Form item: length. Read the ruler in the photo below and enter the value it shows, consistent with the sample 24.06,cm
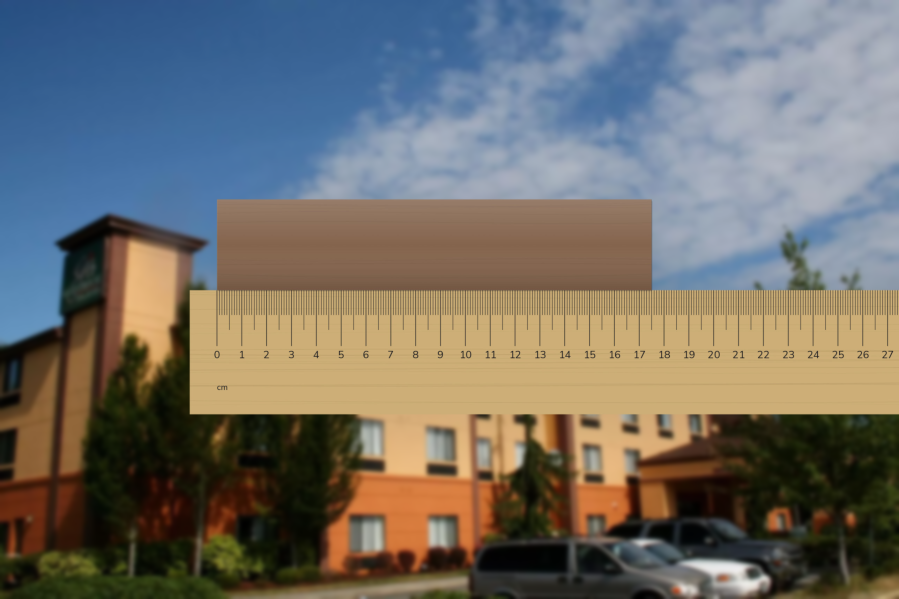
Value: 17.5,cm
